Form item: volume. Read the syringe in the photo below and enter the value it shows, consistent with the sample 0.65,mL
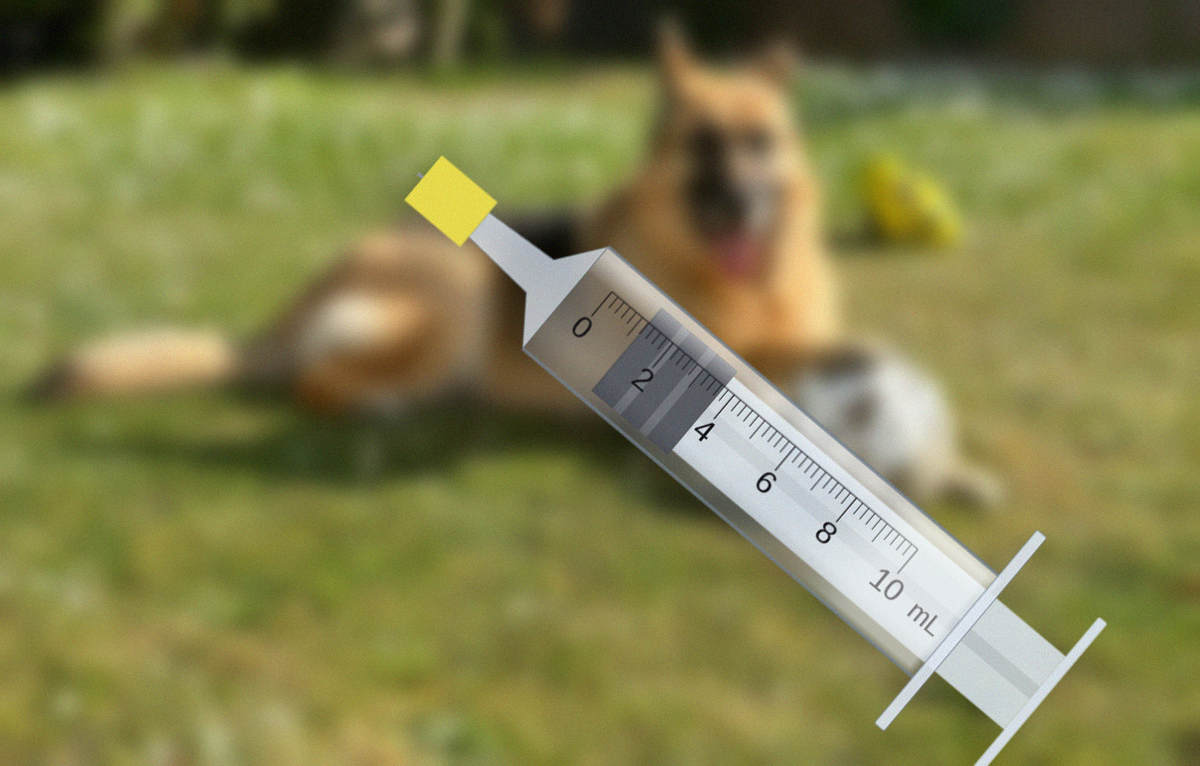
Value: 1.2,mL
